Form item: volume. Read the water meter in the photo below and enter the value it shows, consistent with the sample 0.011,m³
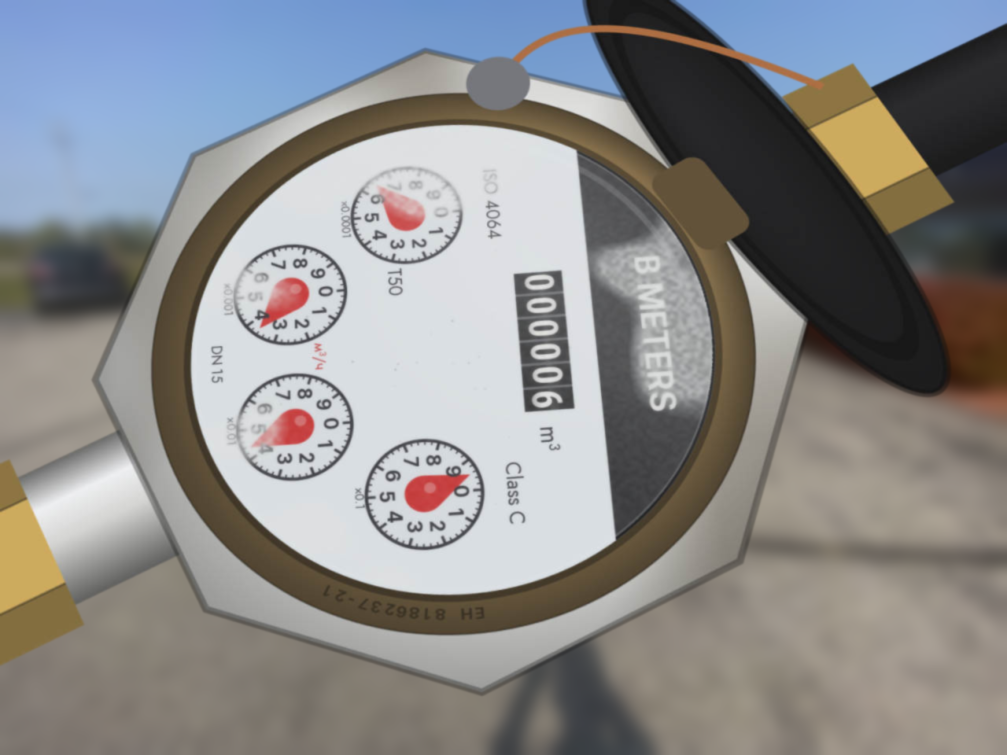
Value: 5.9436,m³
